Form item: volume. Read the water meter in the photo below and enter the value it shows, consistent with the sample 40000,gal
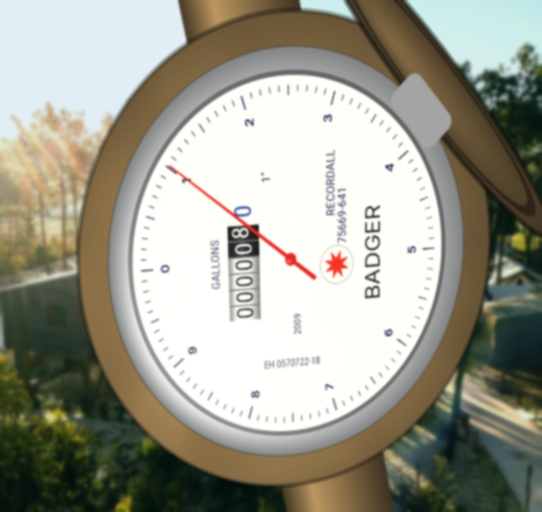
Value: 81.0,gal
